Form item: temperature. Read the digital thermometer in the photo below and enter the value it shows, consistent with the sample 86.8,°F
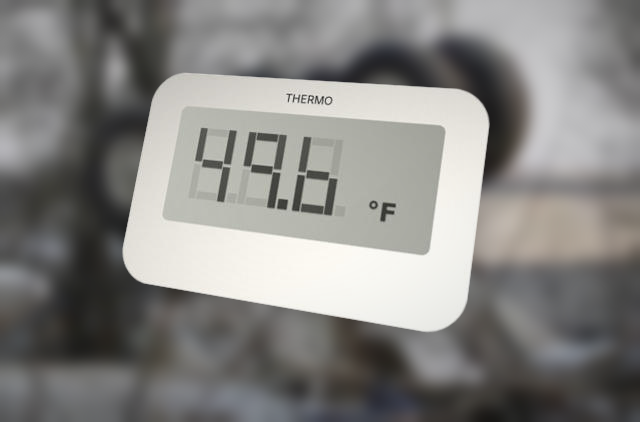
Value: 49.6,°F
